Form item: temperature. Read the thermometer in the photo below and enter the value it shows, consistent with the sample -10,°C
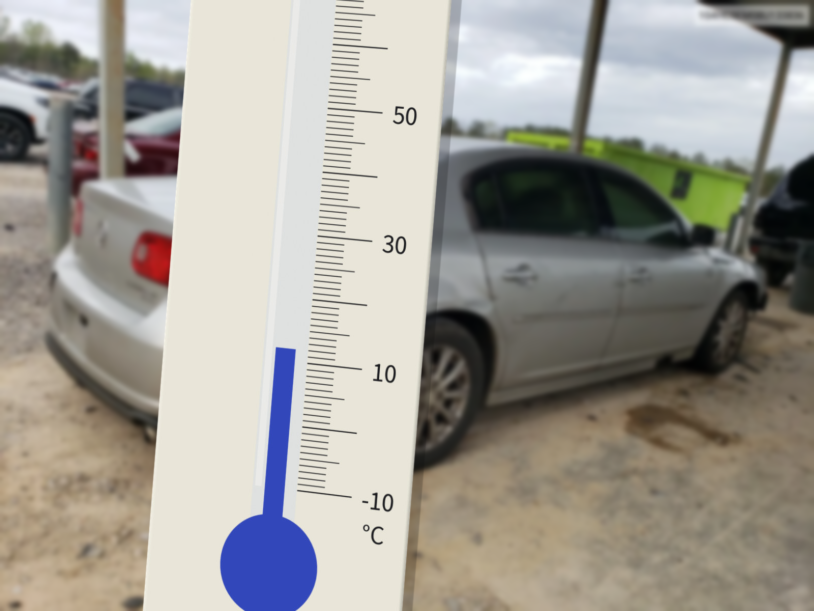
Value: 12,°C
